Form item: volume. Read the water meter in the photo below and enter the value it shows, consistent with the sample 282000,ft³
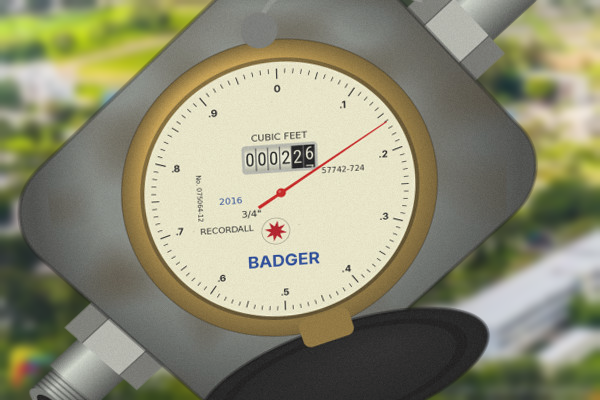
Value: 226.16,ft³
